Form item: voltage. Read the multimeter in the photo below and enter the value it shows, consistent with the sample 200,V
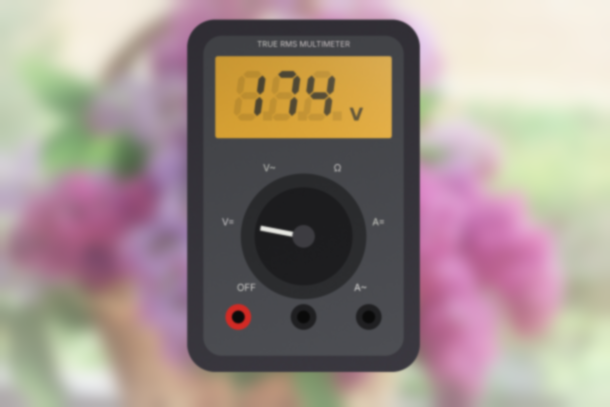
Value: 174,V
